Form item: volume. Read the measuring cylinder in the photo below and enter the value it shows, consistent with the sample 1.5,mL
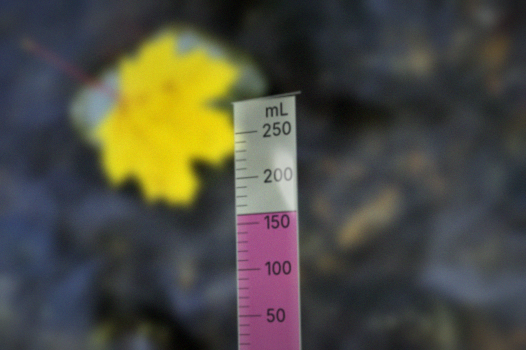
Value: 160,mL
